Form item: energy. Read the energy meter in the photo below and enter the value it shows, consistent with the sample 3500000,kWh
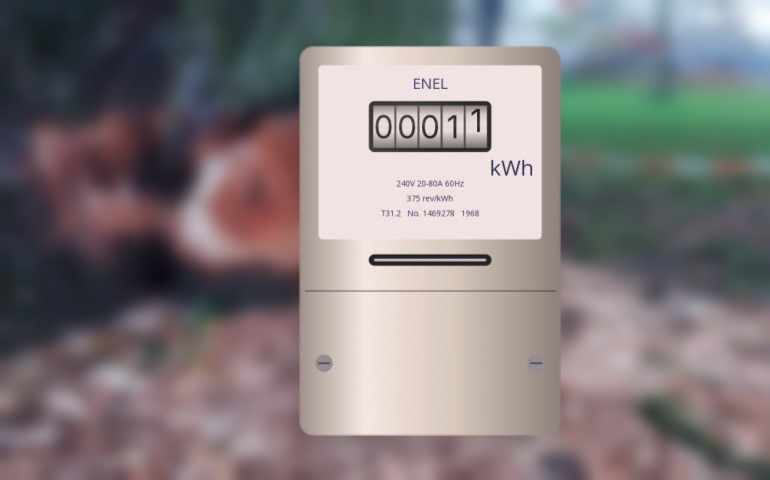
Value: 11,kWh
